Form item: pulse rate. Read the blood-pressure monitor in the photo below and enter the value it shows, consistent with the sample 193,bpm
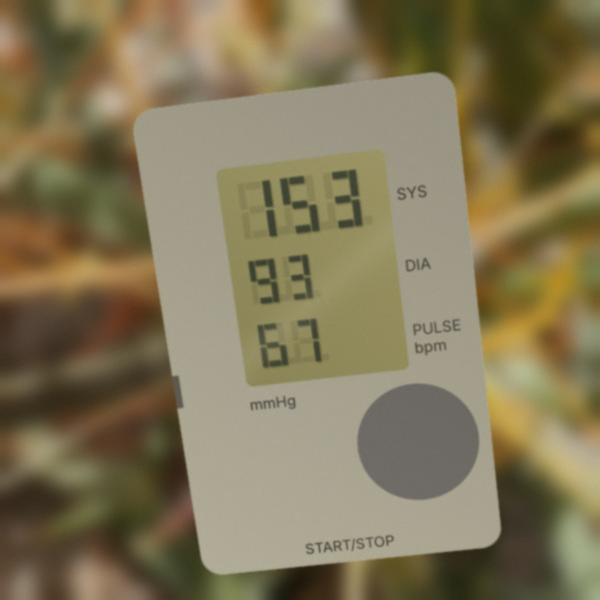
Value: 67,bpm
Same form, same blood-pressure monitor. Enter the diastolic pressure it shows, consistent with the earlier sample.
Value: 93,mmHg
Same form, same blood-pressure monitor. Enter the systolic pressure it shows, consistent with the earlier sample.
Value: 153,mmHg
